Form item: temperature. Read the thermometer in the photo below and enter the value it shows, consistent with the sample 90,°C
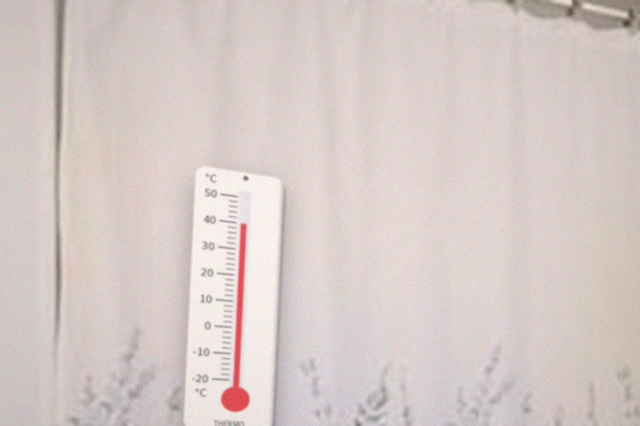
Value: 40,°C
